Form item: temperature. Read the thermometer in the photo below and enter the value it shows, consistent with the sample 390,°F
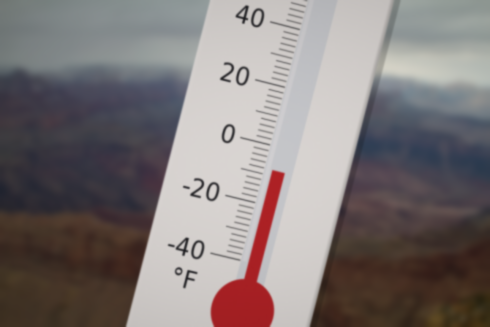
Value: -8,°F
